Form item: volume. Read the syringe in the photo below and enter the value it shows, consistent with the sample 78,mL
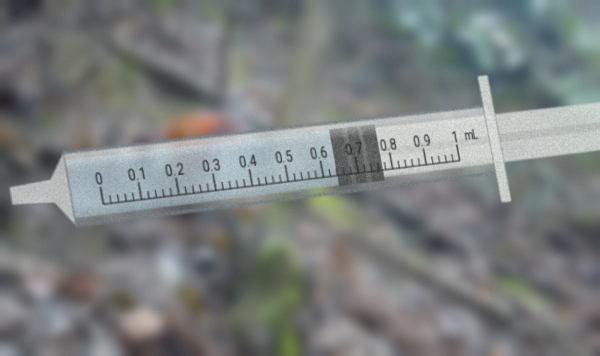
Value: 0.64,mL
